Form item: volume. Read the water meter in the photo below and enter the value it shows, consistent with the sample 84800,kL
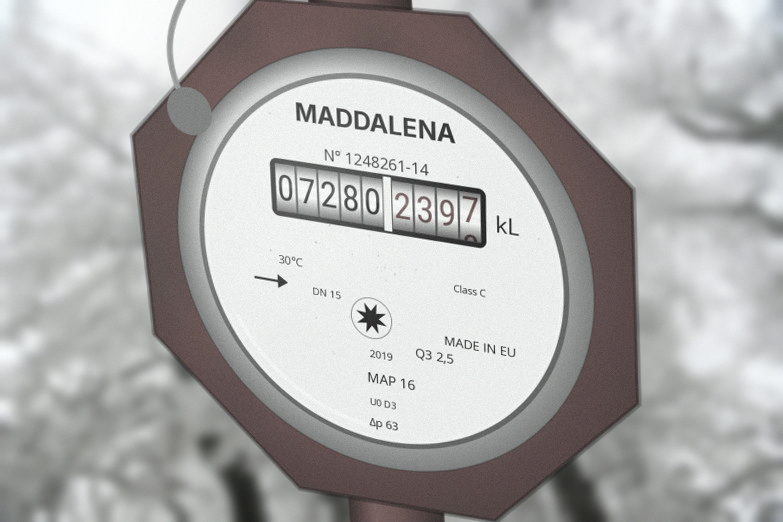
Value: 7280.2397,kL
